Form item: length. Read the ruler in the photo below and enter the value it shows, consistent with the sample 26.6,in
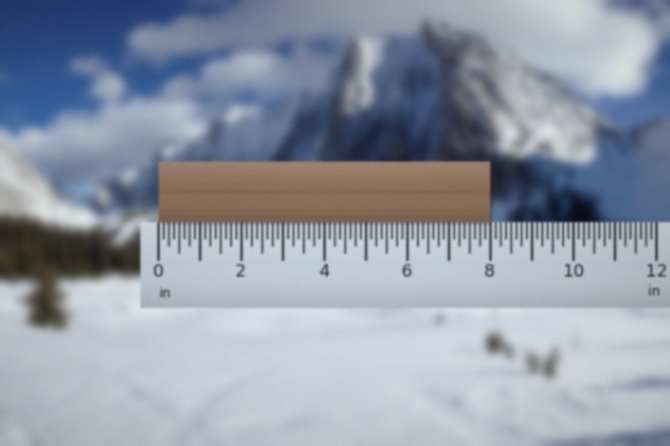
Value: 8,in
